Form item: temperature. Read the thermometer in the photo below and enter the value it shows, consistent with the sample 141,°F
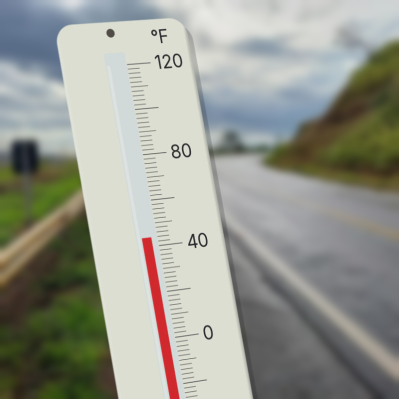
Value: 44,°F
